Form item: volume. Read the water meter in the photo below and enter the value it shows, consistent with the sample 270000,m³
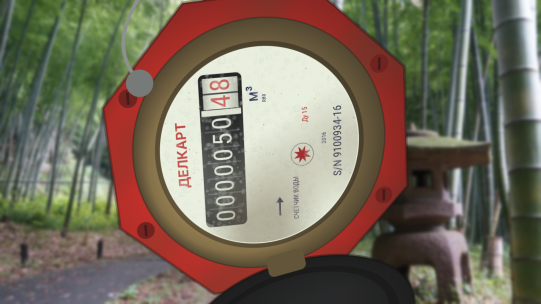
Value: 50.48,m³
